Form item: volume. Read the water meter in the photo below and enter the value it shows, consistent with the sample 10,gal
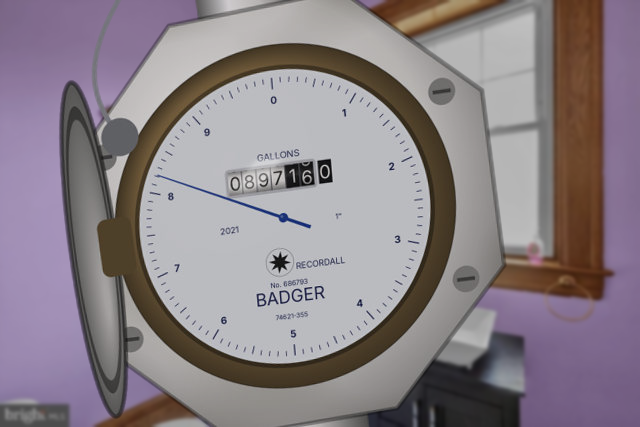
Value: 897158.2,gal
